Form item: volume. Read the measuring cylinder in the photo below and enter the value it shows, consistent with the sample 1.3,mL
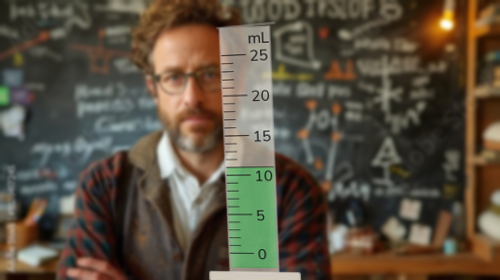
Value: 11,mL
